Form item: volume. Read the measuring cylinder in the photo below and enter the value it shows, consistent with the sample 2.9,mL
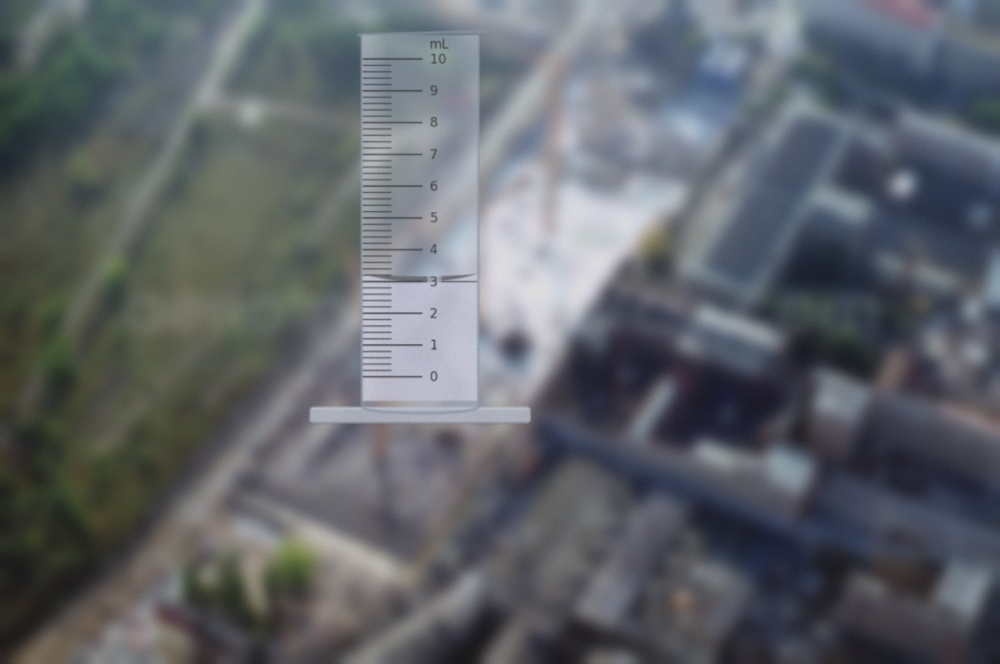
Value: 3,mL
